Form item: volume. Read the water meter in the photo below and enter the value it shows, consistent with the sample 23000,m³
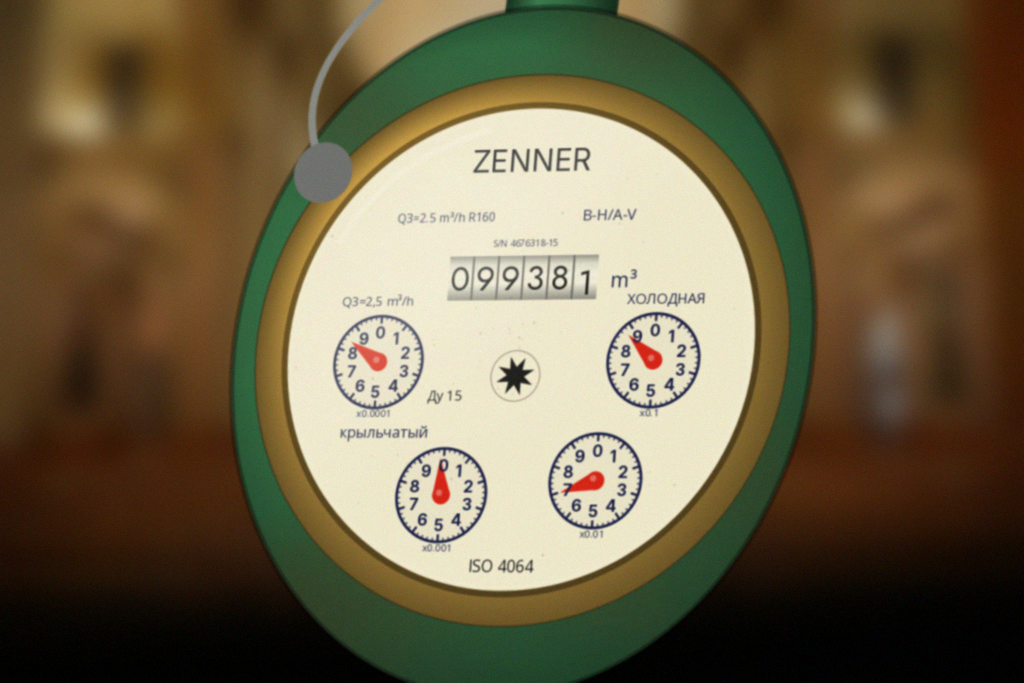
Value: 99380.8698,m³
